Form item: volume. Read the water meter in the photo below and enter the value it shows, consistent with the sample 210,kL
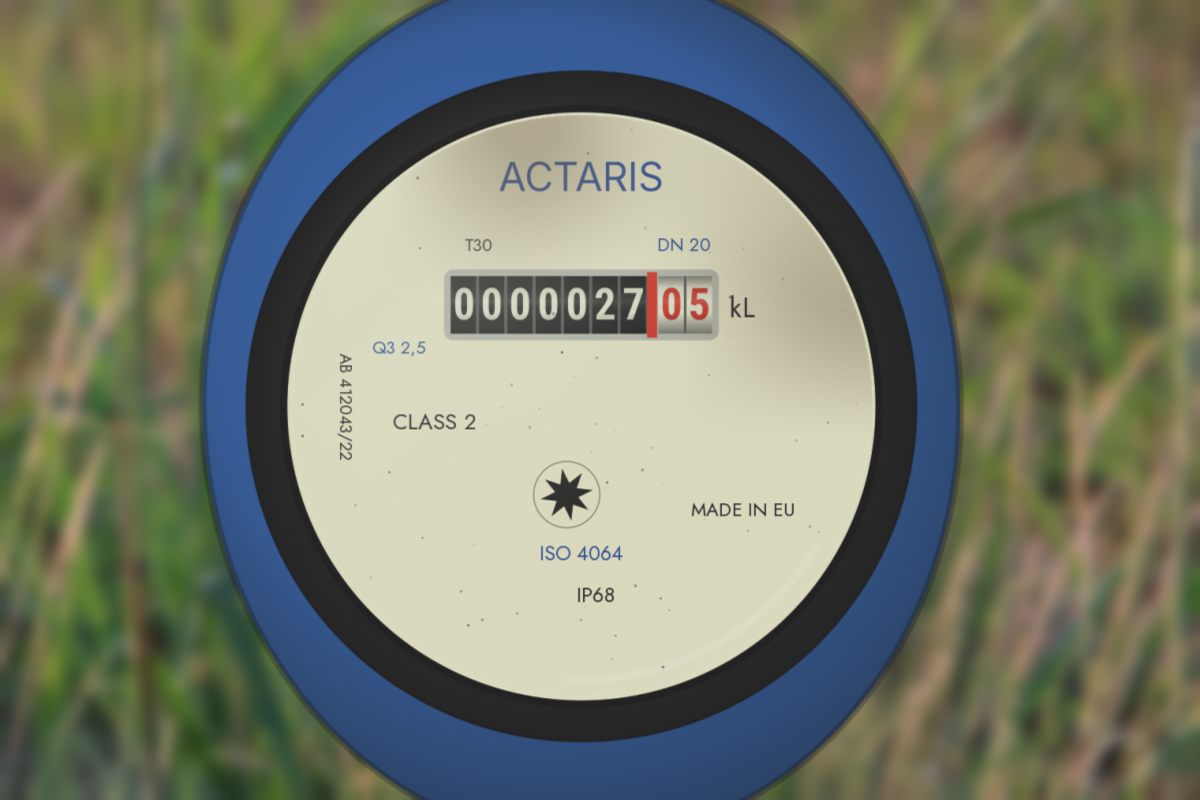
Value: 27.05,kL
